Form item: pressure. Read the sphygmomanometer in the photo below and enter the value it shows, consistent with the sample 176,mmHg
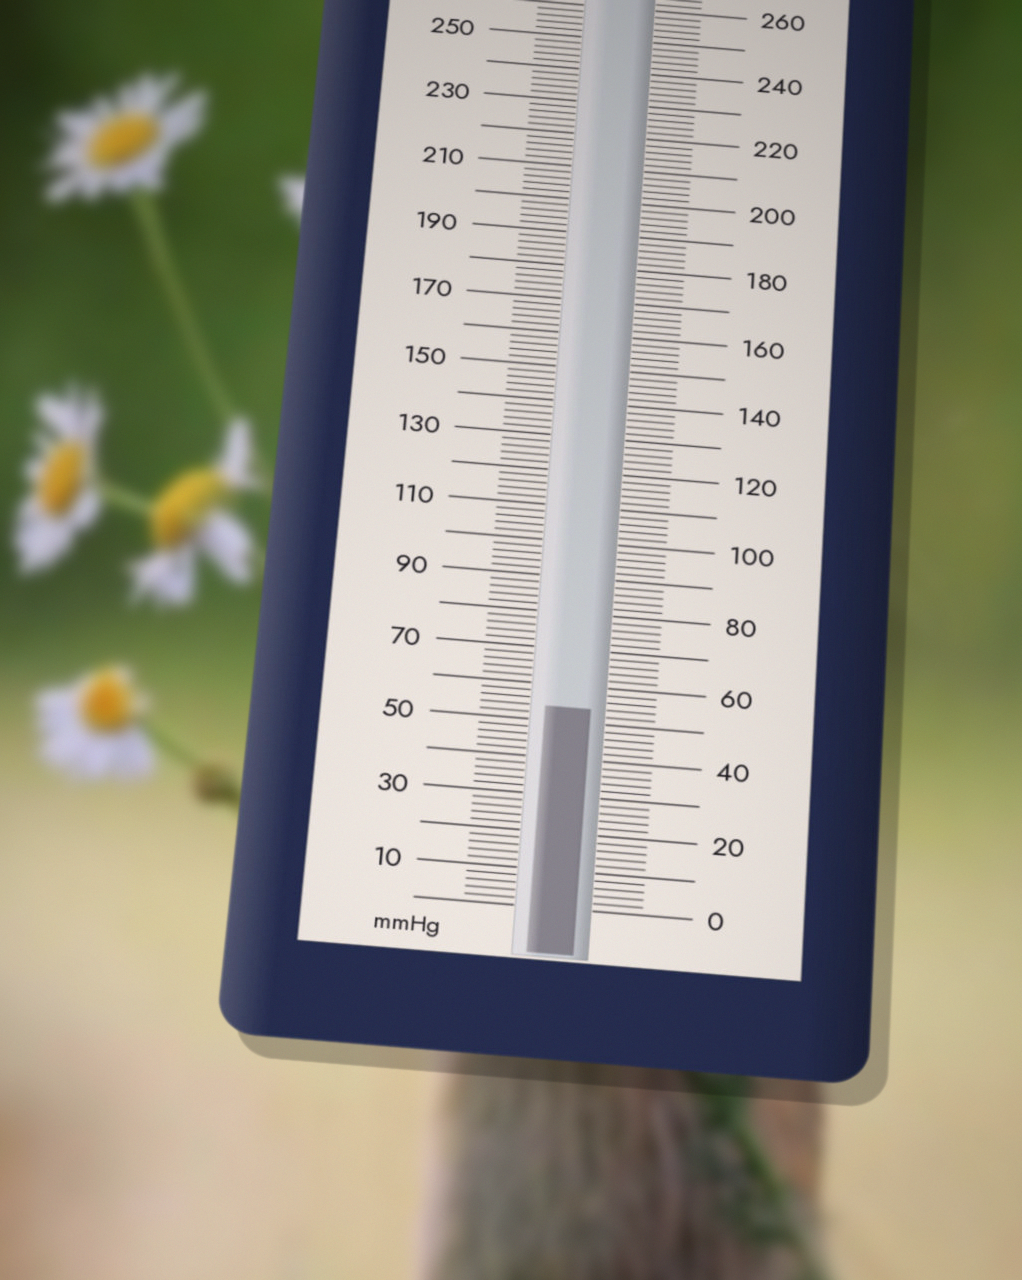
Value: 54,mmHg
